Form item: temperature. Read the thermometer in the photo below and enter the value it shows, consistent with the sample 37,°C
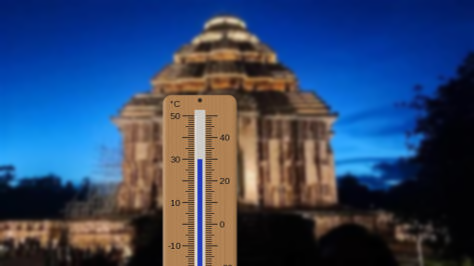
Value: 30,°C
